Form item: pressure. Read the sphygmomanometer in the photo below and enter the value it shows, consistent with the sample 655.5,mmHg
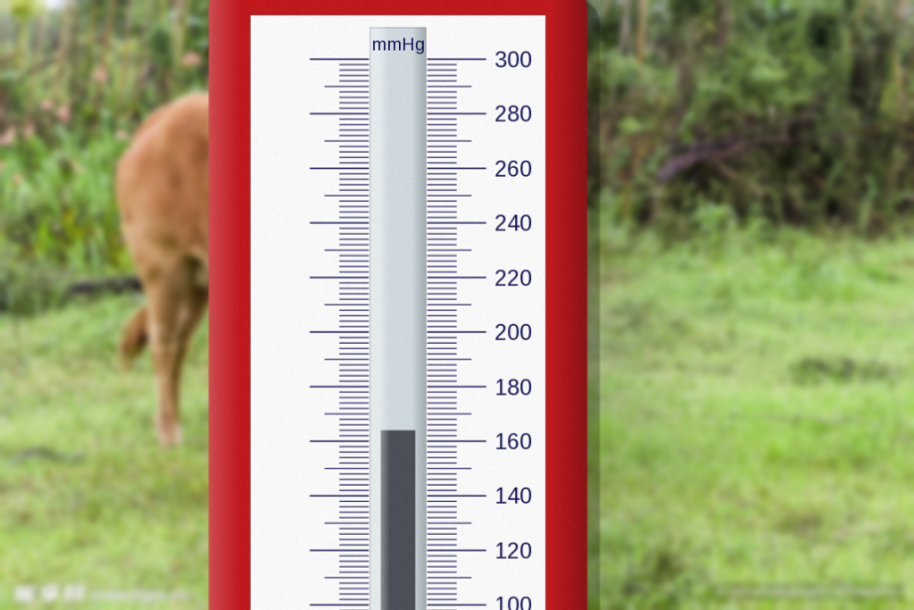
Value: 164,mmHg
